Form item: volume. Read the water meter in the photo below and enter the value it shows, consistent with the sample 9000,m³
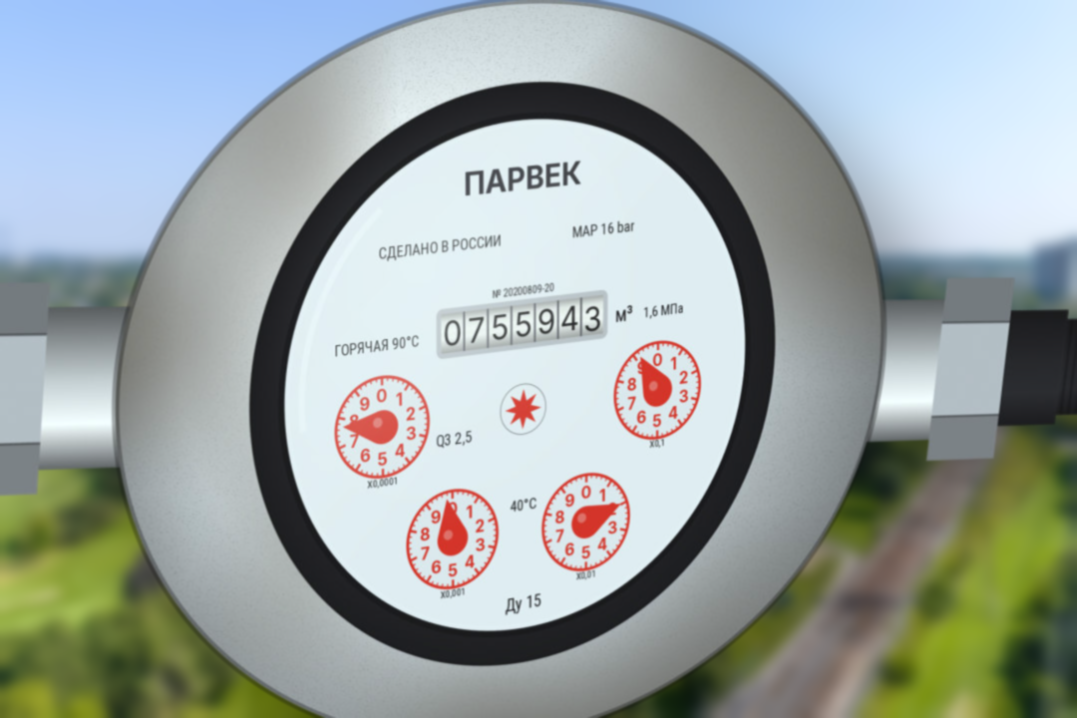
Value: 755942.9197,m³
